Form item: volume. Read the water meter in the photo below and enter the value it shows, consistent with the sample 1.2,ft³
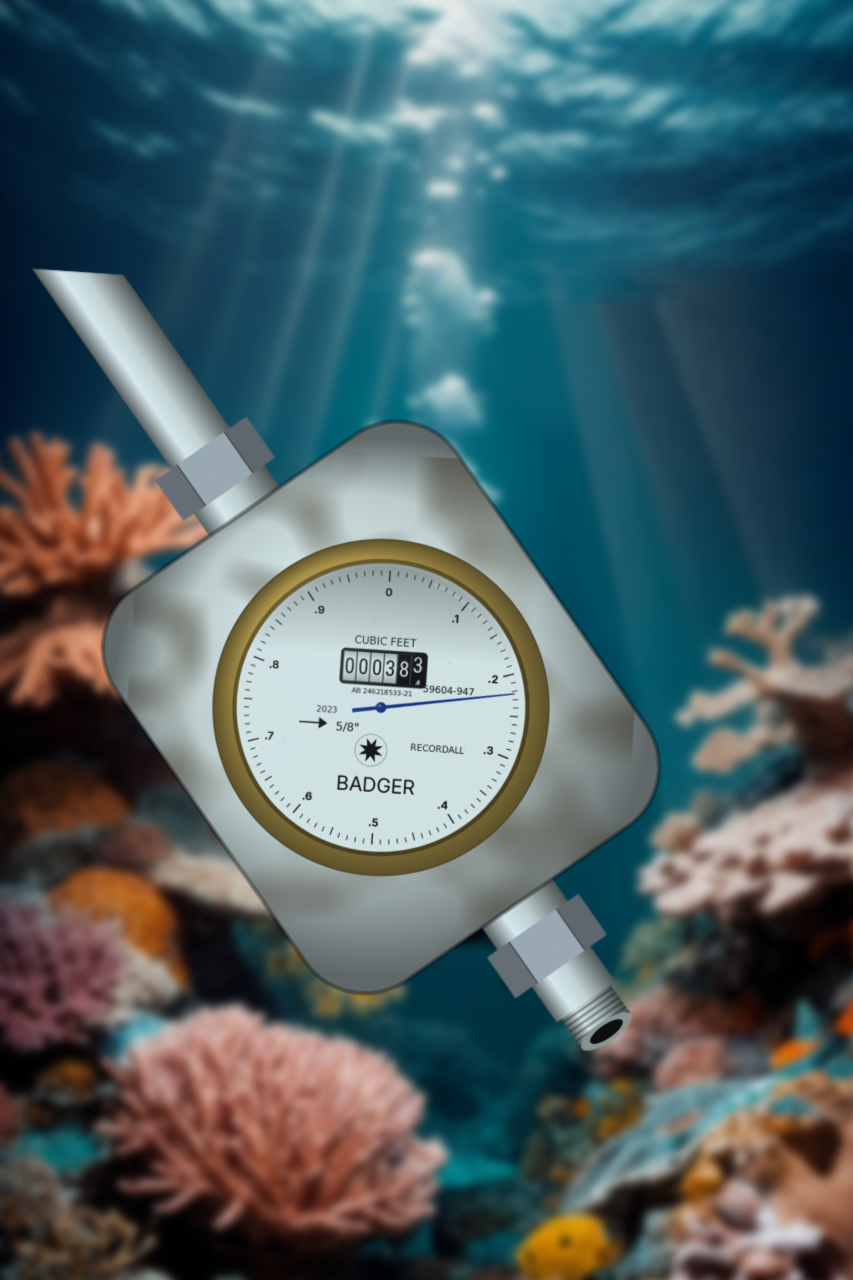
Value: 383.22,ft³
